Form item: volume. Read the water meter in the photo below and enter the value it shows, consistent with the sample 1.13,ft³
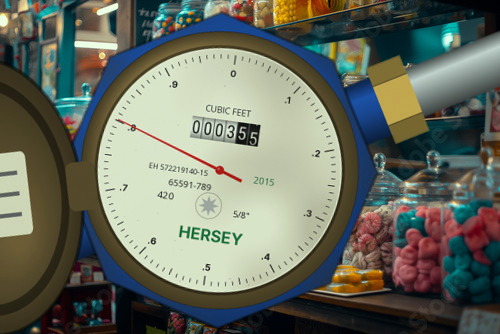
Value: 354.80,ft³
